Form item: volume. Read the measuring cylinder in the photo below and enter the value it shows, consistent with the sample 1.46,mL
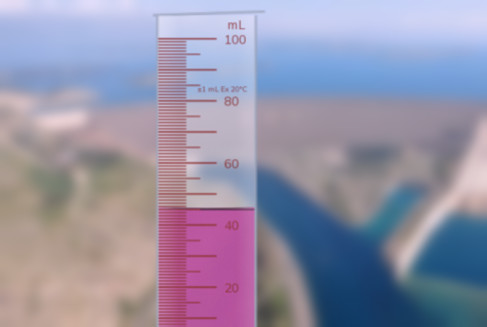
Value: 45,mL
